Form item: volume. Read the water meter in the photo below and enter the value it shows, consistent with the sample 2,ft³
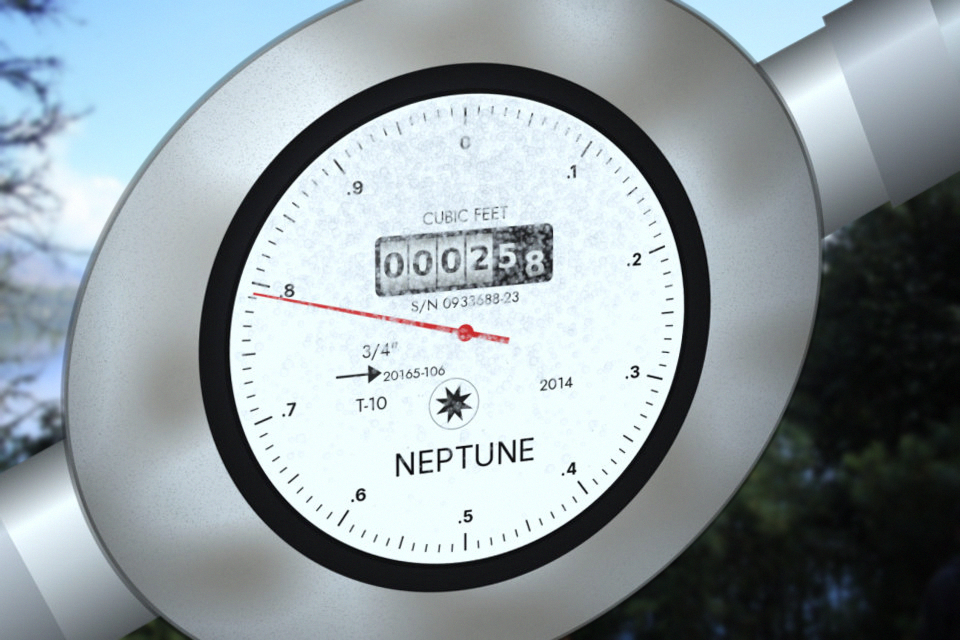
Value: 257.79,ft³
